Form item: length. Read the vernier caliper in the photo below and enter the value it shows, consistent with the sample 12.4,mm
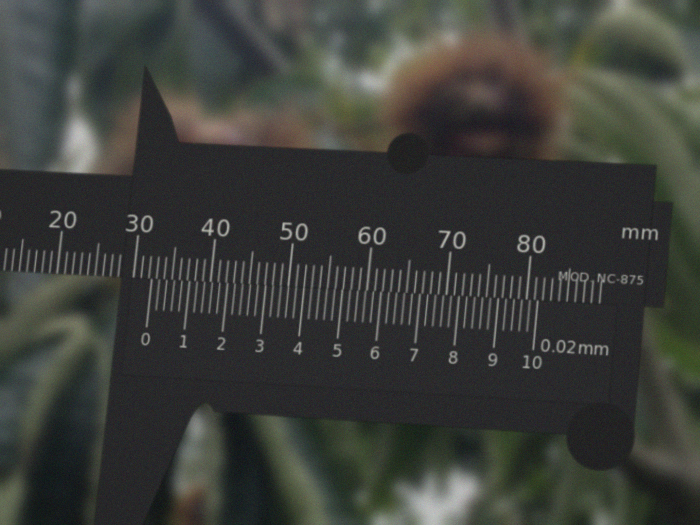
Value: 32.4,mm
